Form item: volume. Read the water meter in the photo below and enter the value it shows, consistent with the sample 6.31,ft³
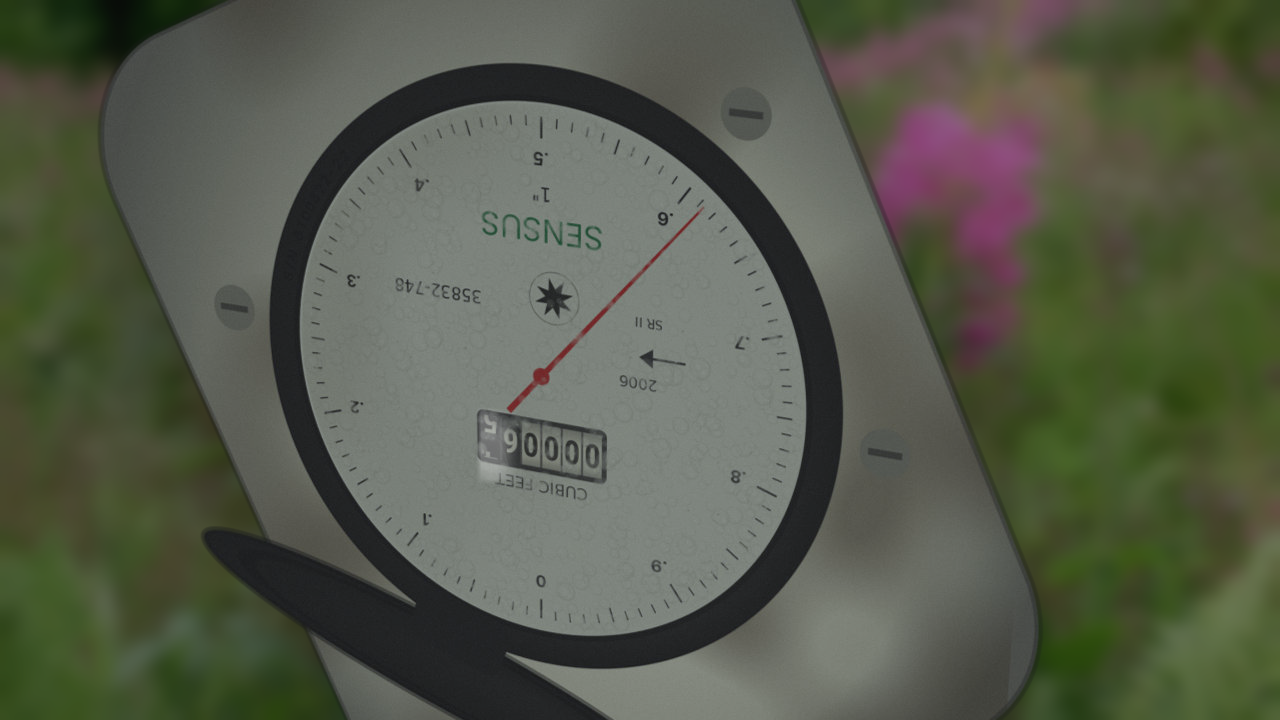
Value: 64.61,ft³
